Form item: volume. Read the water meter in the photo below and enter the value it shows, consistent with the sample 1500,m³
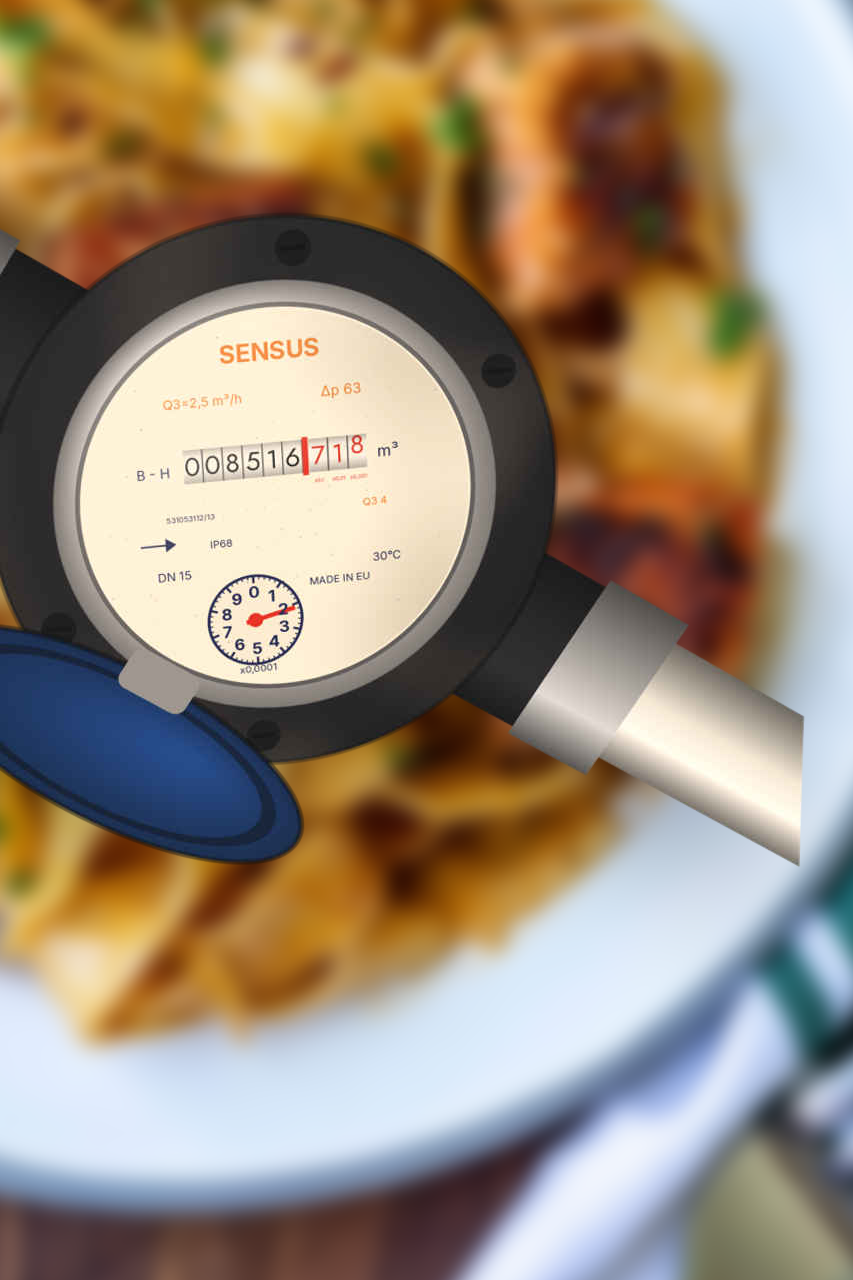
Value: 8516.7182,m³
